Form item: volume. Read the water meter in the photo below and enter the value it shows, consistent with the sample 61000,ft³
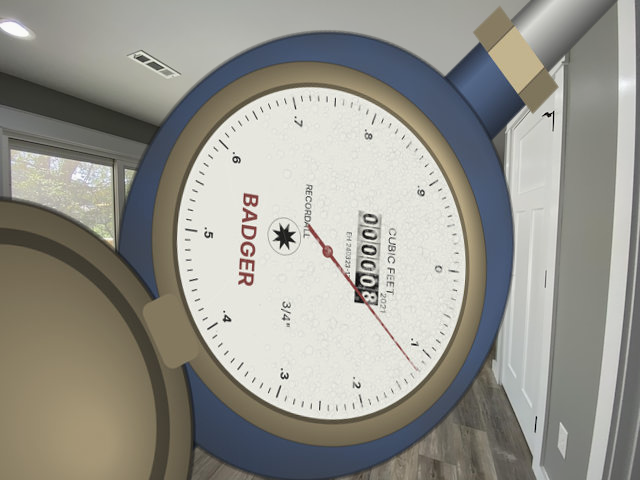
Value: 8.12,ft³
